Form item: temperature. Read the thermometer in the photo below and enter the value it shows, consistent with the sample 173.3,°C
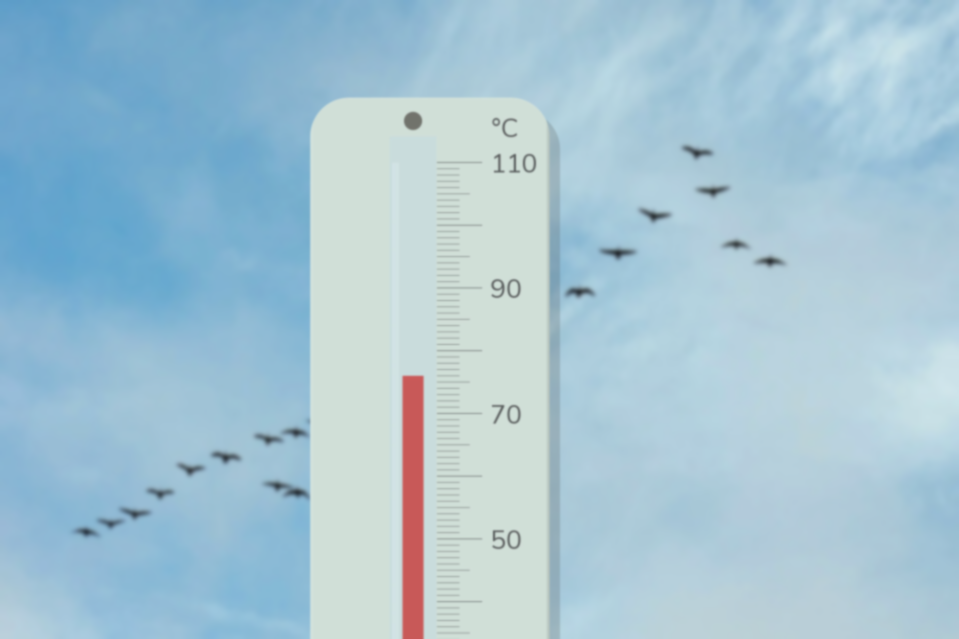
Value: 76,°C
